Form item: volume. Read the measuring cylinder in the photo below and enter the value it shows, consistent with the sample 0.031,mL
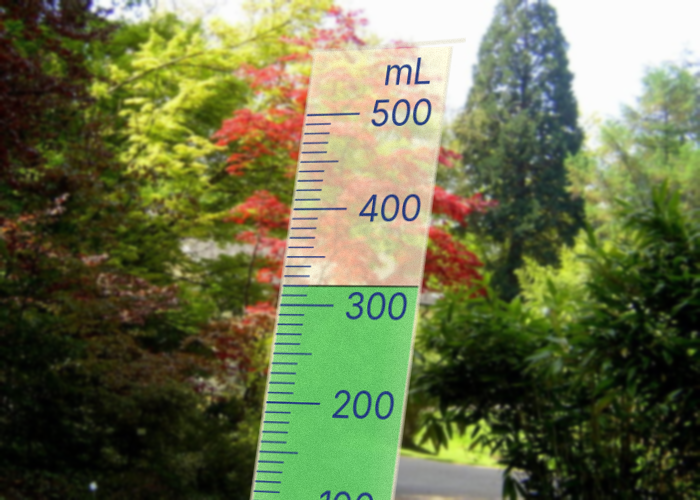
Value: 320,mL
